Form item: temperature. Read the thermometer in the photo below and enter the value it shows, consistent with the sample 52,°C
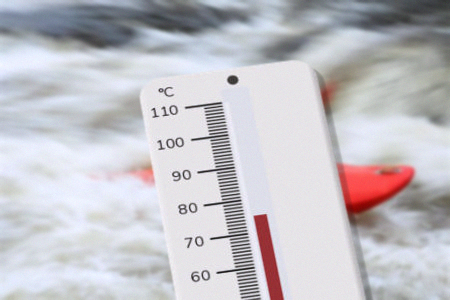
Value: 75,°C
